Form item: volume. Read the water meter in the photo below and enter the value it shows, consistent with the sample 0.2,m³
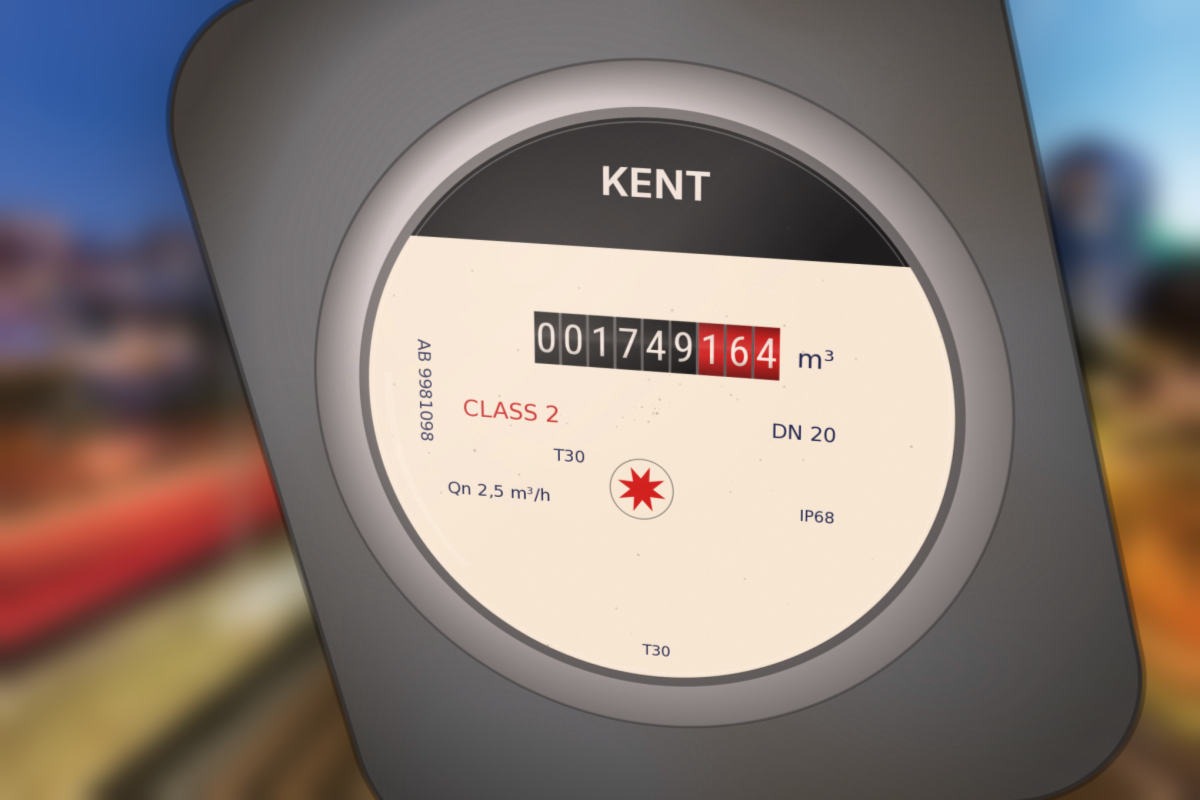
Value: 1749.164,m³
